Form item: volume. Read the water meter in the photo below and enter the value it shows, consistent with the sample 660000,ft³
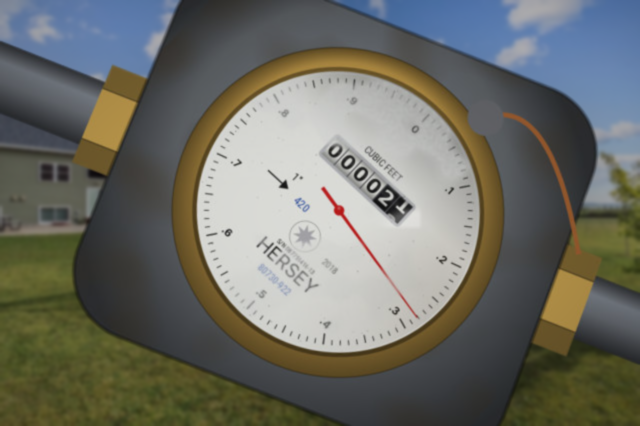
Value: 21.28,ft³
